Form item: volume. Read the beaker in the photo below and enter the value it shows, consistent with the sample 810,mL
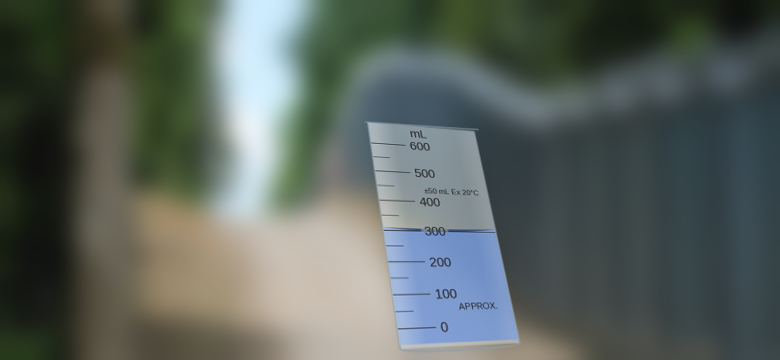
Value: 300,mL
